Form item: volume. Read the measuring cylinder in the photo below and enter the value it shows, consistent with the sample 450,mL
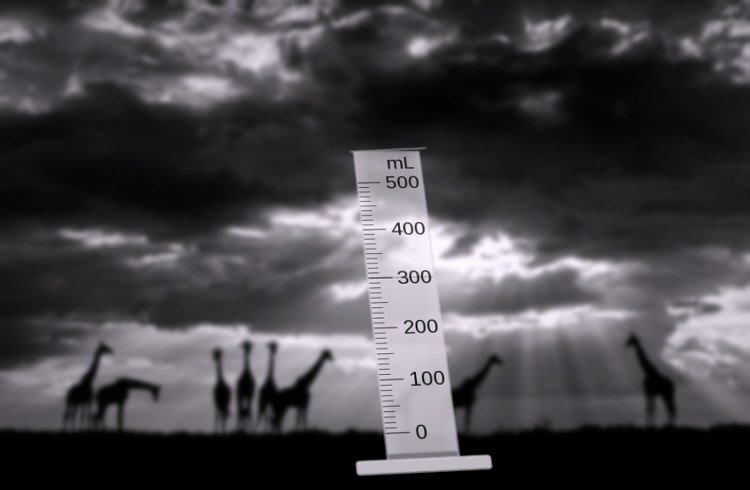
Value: 300,mL
